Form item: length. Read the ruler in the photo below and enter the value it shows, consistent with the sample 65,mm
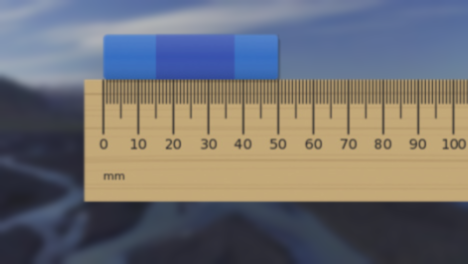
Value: 50,mm
